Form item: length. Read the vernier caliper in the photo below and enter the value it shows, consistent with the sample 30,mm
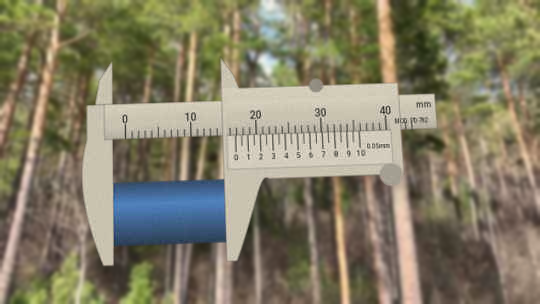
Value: 16.8,mm
